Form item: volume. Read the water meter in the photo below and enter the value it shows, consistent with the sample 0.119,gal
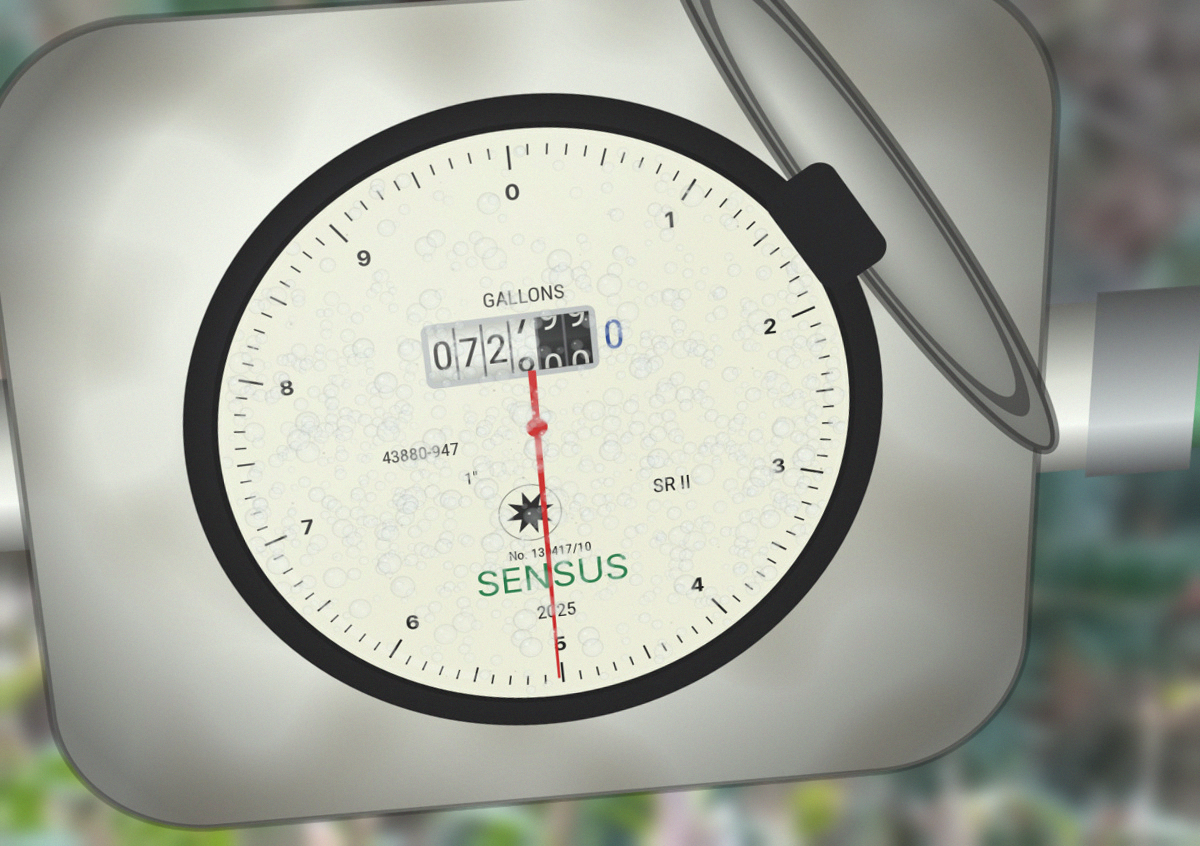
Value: 727995.0,gal
